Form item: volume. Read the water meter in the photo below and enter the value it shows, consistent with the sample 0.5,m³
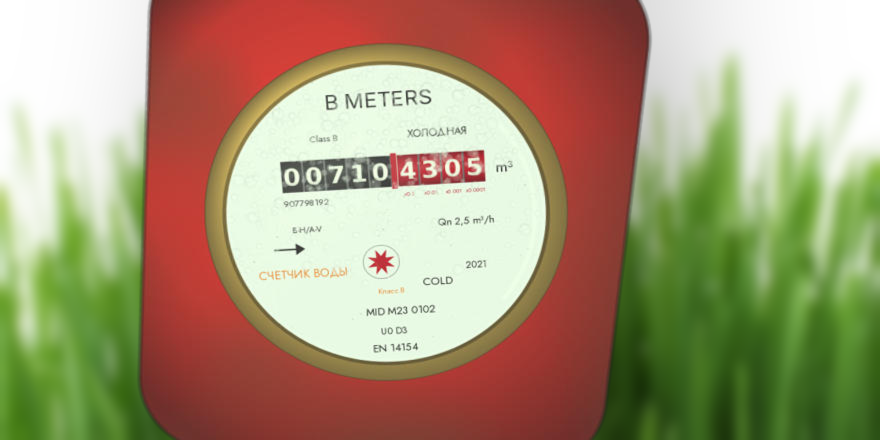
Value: 710.4305,m³
